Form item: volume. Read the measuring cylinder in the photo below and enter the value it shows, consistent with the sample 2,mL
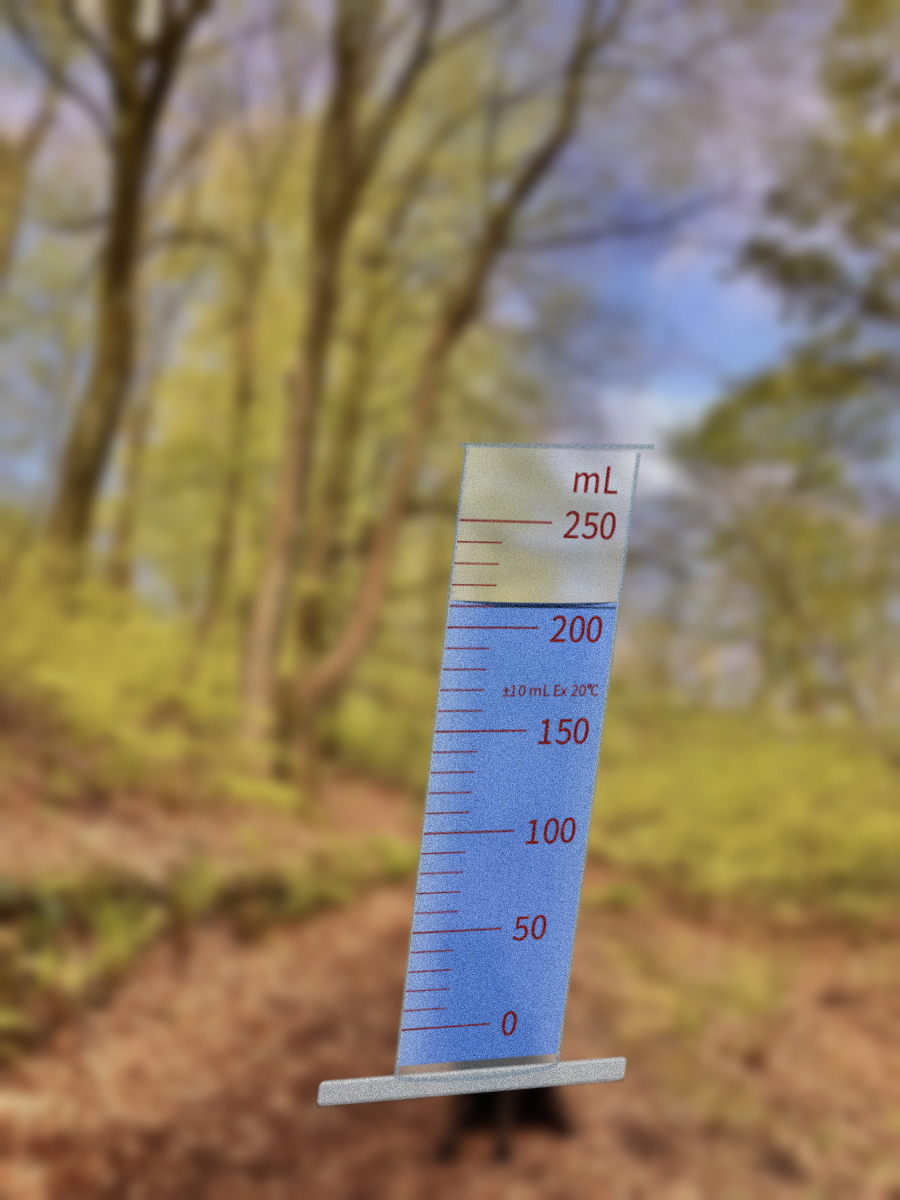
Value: 210,mL
